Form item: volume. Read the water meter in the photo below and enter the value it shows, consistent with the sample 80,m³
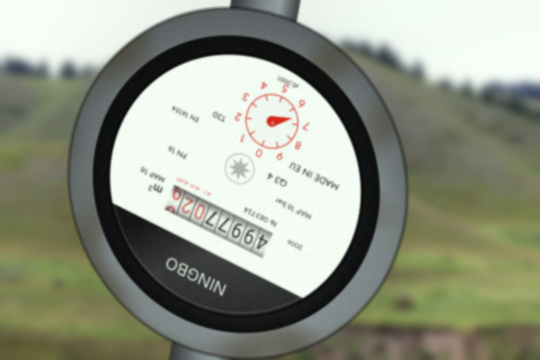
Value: 49977.0286,m³
